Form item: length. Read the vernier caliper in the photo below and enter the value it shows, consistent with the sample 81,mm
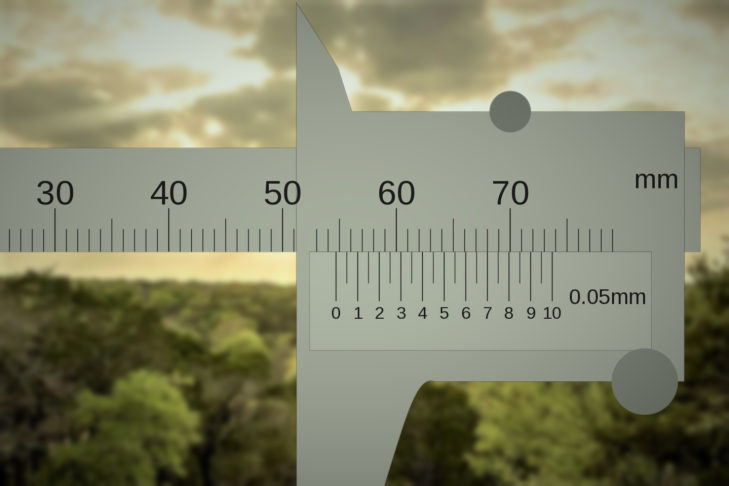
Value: 54.7,mm
